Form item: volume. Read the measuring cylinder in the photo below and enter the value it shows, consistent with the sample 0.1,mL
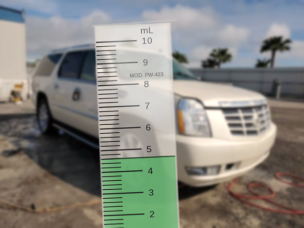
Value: 4.6,mL
